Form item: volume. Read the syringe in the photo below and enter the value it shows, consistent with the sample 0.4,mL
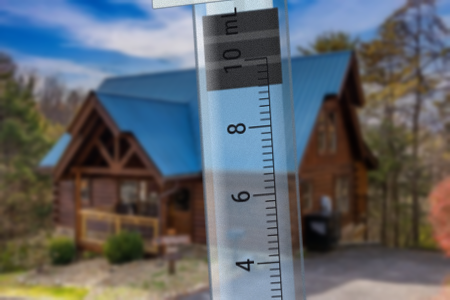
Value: 9.2,mL
